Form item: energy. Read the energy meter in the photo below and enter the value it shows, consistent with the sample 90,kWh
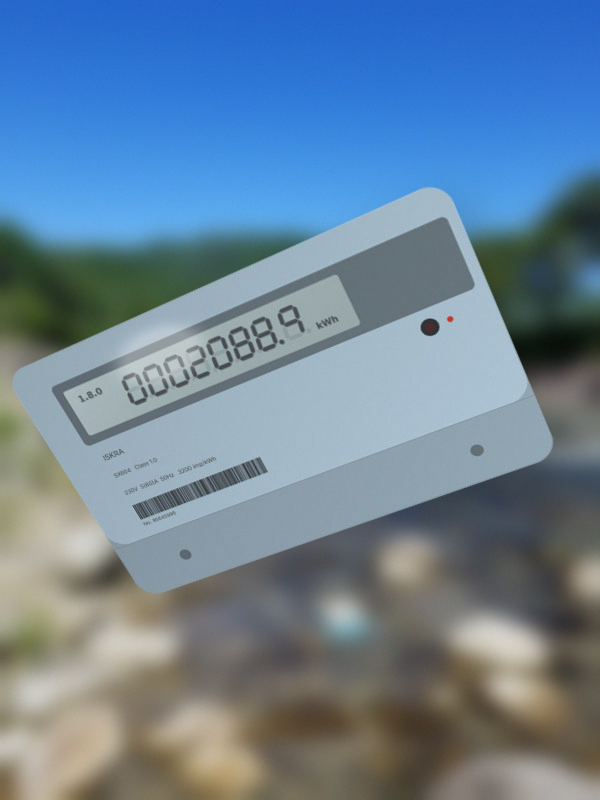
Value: 2088.9,kWh
